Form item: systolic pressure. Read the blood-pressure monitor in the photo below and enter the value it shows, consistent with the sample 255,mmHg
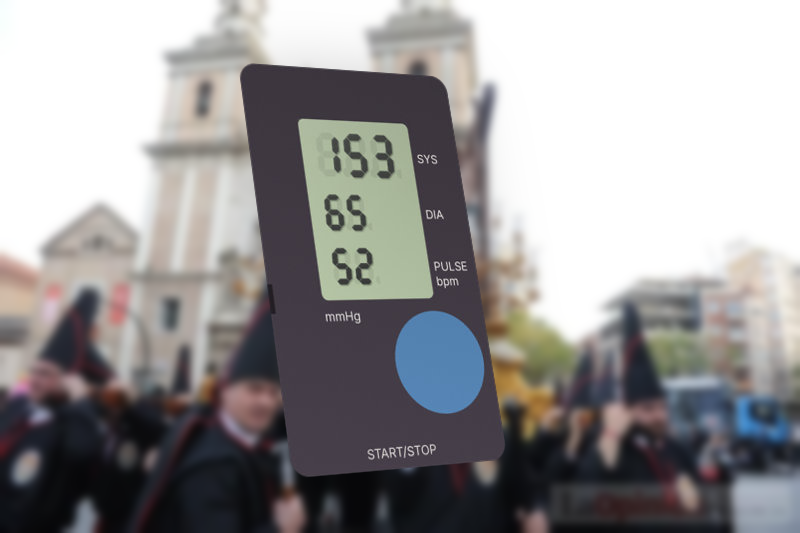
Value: 153,mmHg
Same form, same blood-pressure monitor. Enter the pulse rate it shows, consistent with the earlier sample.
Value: 52,bpm
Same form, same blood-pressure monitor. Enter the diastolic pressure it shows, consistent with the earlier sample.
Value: 65,mmHg
